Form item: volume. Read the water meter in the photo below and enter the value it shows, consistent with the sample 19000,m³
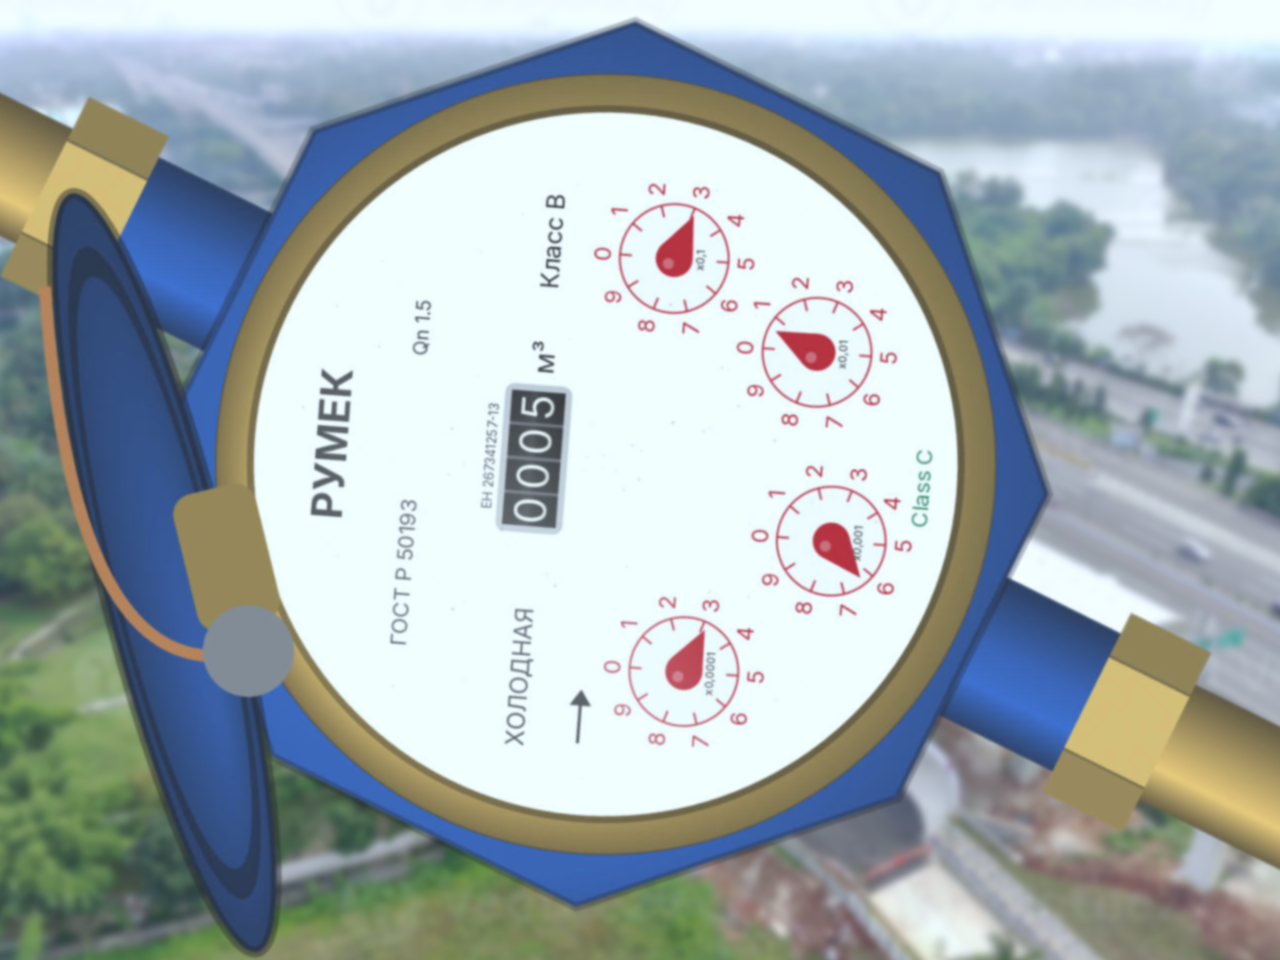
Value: 5.3063,m³
